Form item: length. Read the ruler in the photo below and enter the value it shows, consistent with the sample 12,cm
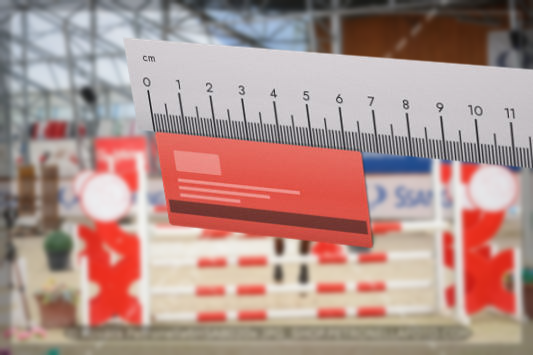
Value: 6.5,cm
